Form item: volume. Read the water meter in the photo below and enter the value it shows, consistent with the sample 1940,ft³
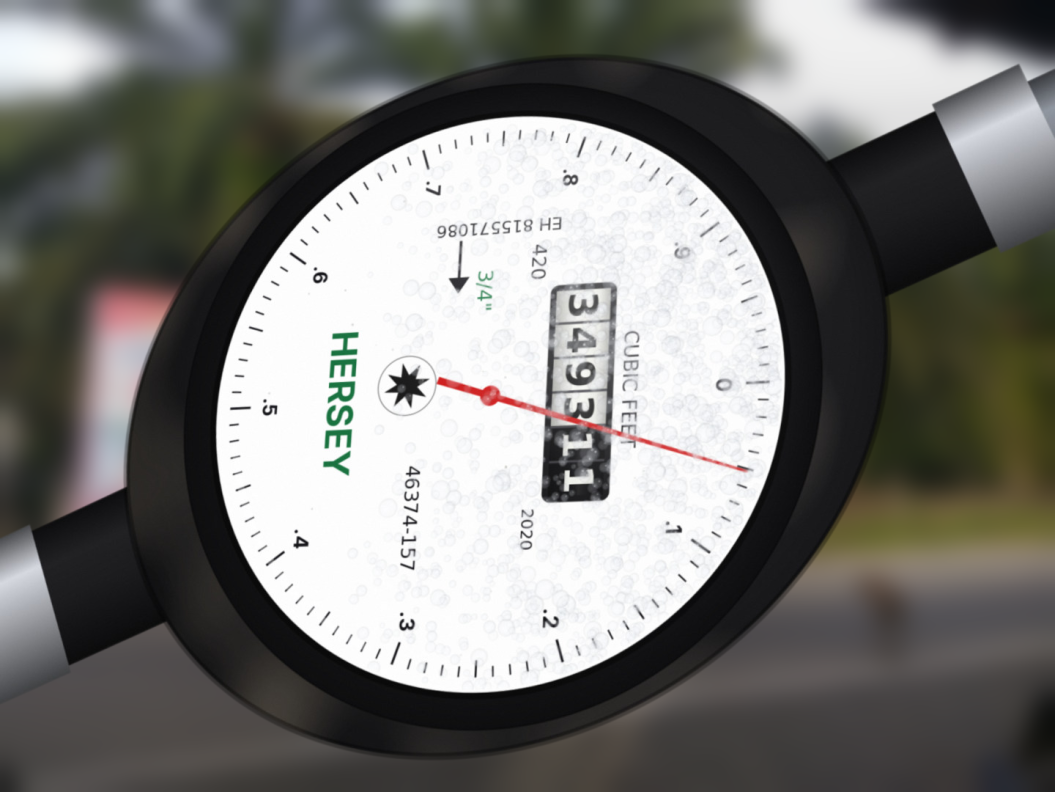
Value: 349311.05,ft³
